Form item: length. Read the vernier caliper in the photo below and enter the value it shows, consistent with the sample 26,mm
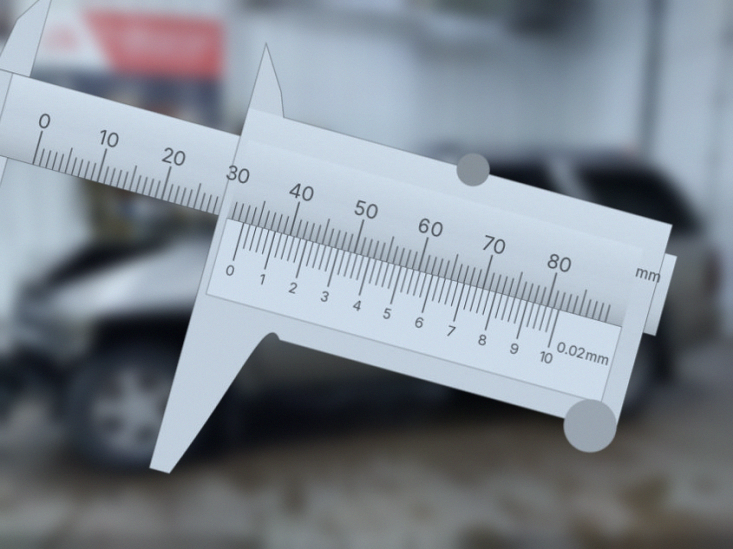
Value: 32.8,mm
